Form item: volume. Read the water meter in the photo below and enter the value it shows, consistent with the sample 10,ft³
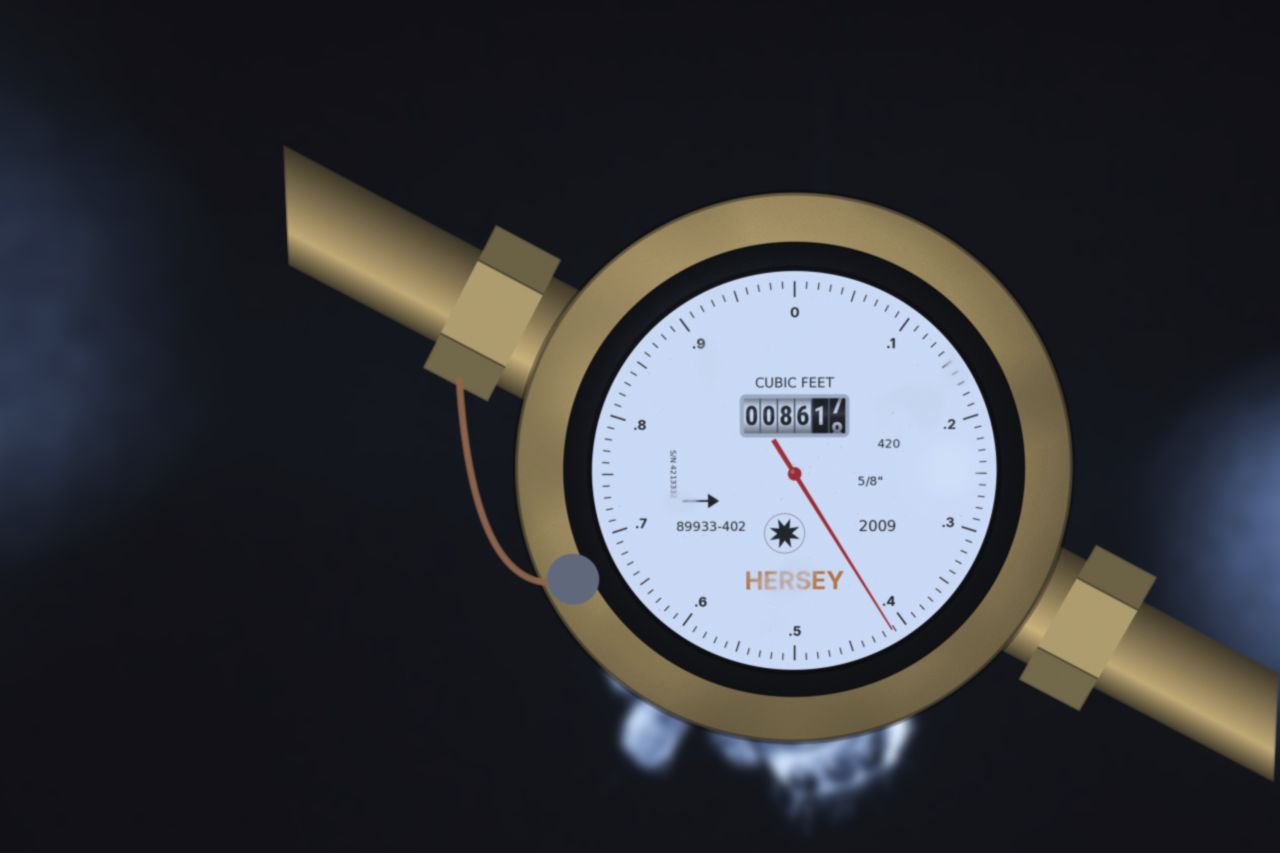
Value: 8617.41,ft³
